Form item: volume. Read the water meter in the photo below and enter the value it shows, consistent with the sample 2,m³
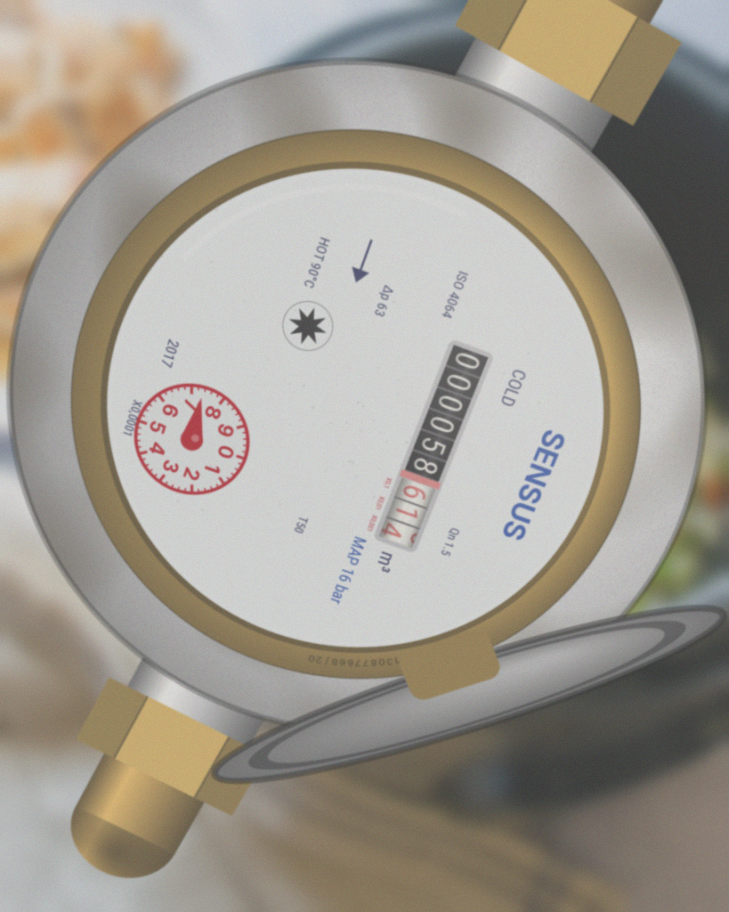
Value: 58.6137,m³
